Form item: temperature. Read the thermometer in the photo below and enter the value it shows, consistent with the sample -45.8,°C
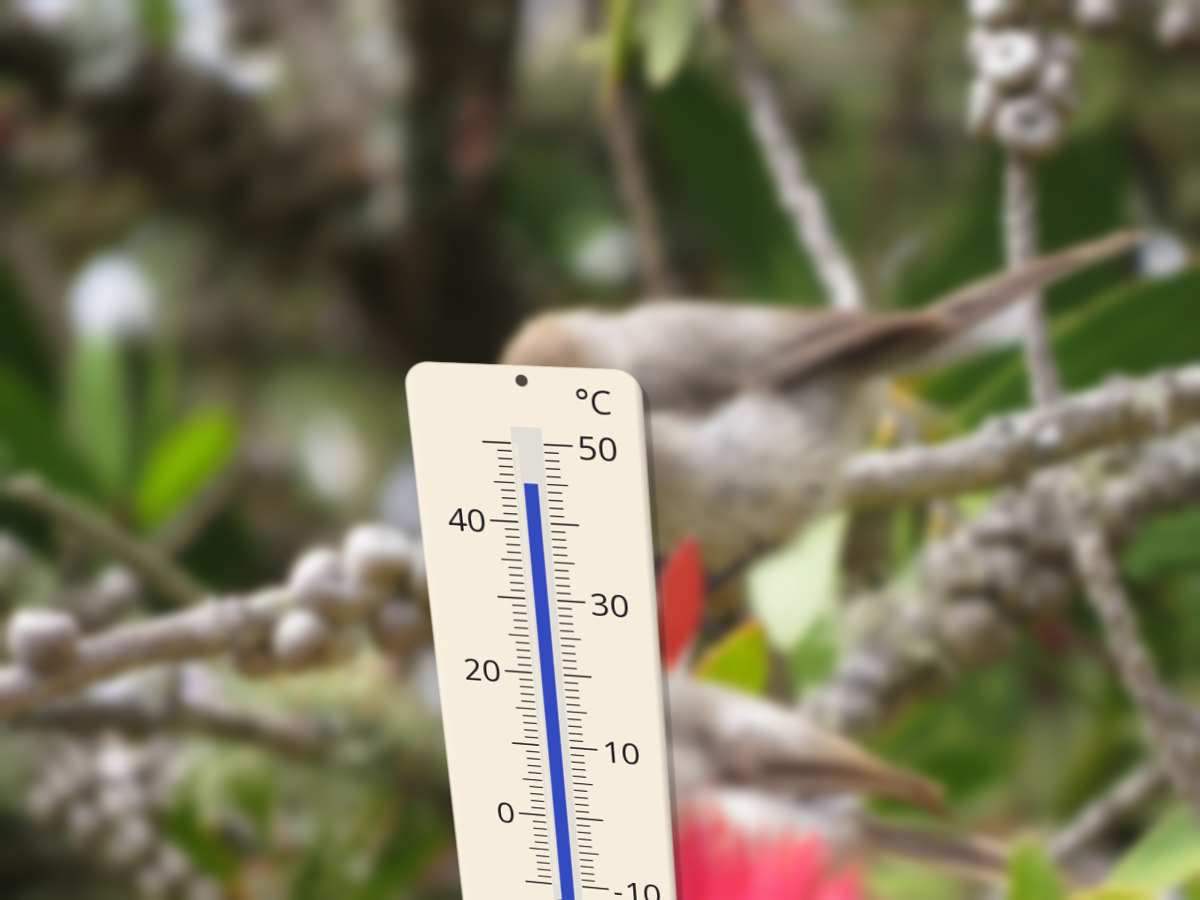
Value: 45,°C
